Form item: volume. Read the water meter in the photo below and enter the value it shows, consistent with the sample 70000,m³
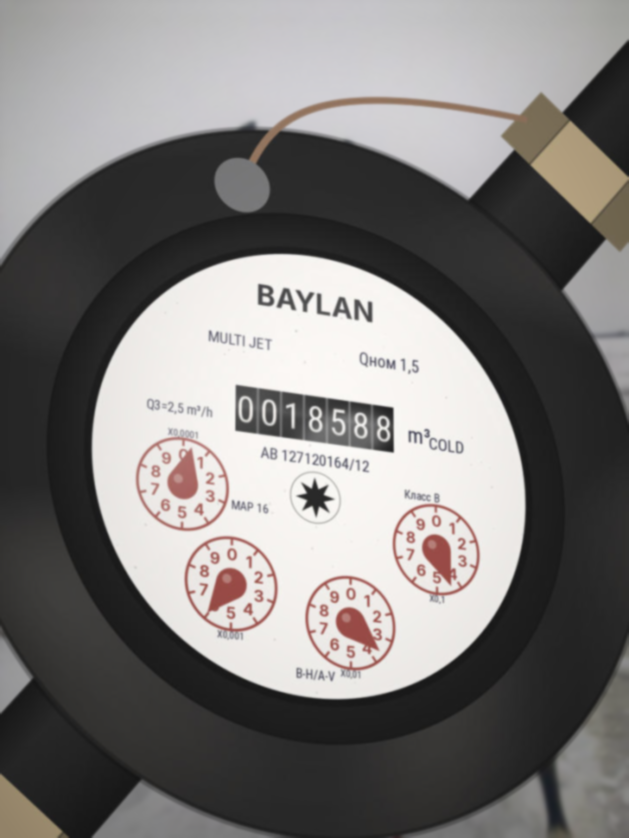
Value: 18588.4360,m³
